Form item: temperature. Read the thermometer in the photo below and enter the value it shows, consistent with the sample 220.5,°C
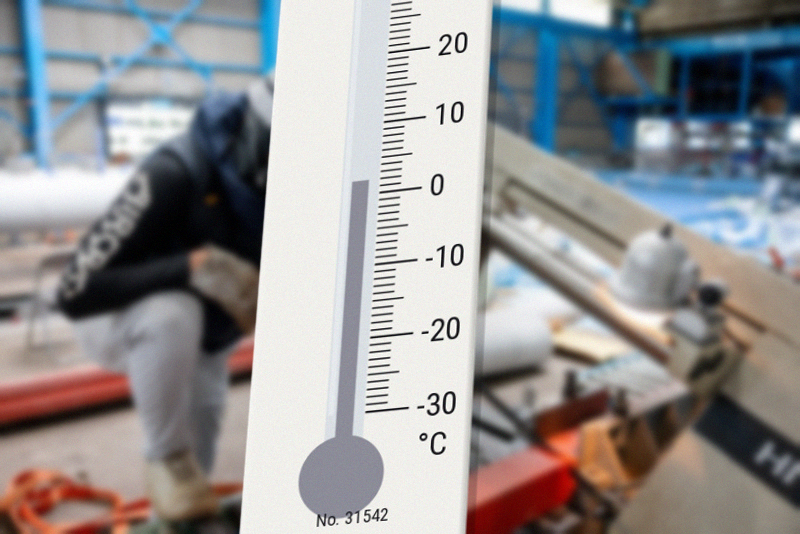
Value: 2,°C
